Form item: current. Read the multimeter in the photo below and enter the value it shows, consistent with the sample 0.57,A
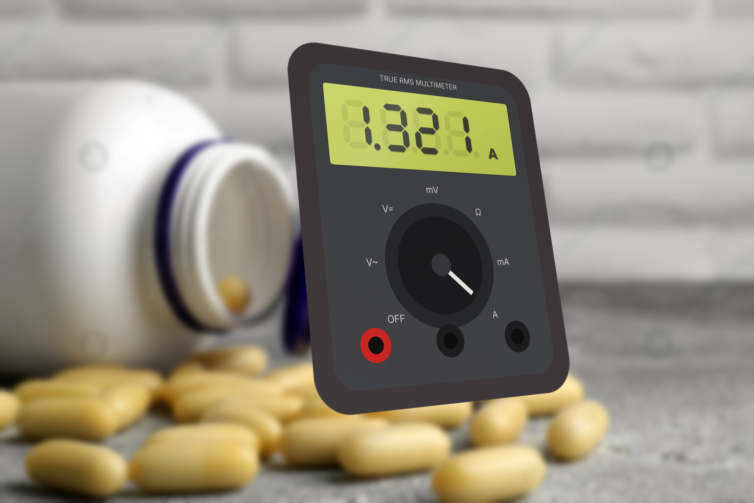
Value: 1.321,A
